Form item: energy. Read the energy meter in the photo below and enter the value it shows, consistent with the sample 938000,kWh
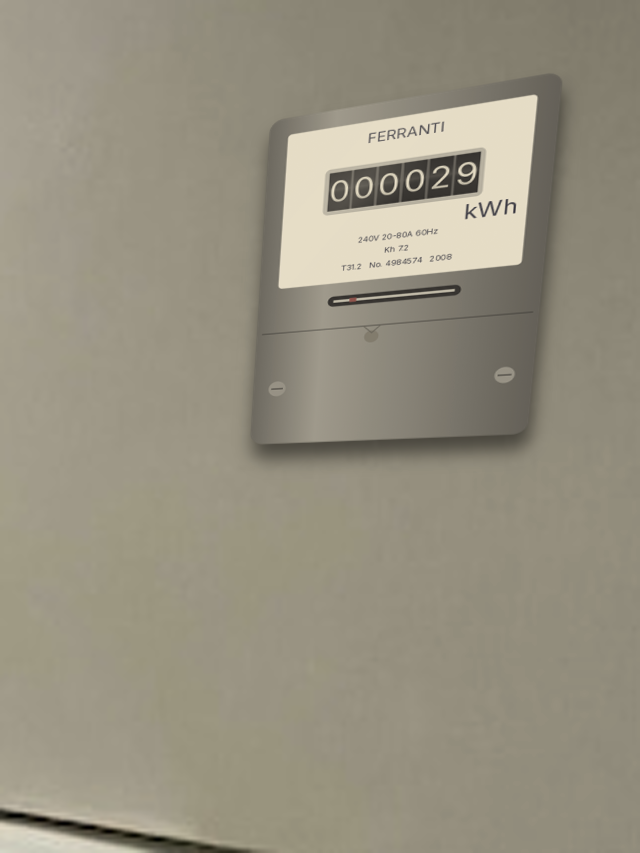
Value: 29,kWh
